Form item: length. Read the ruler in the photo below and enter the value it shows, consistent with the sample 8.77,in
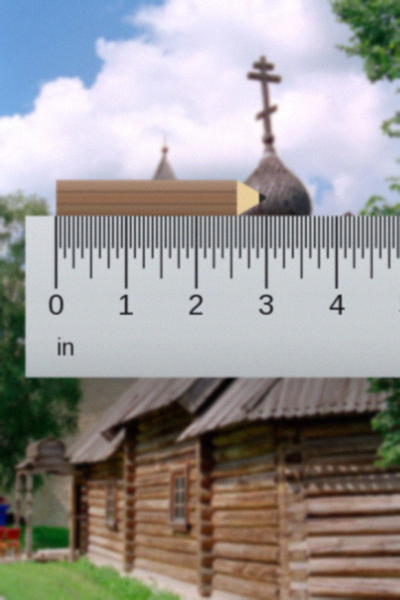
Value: 3,in
